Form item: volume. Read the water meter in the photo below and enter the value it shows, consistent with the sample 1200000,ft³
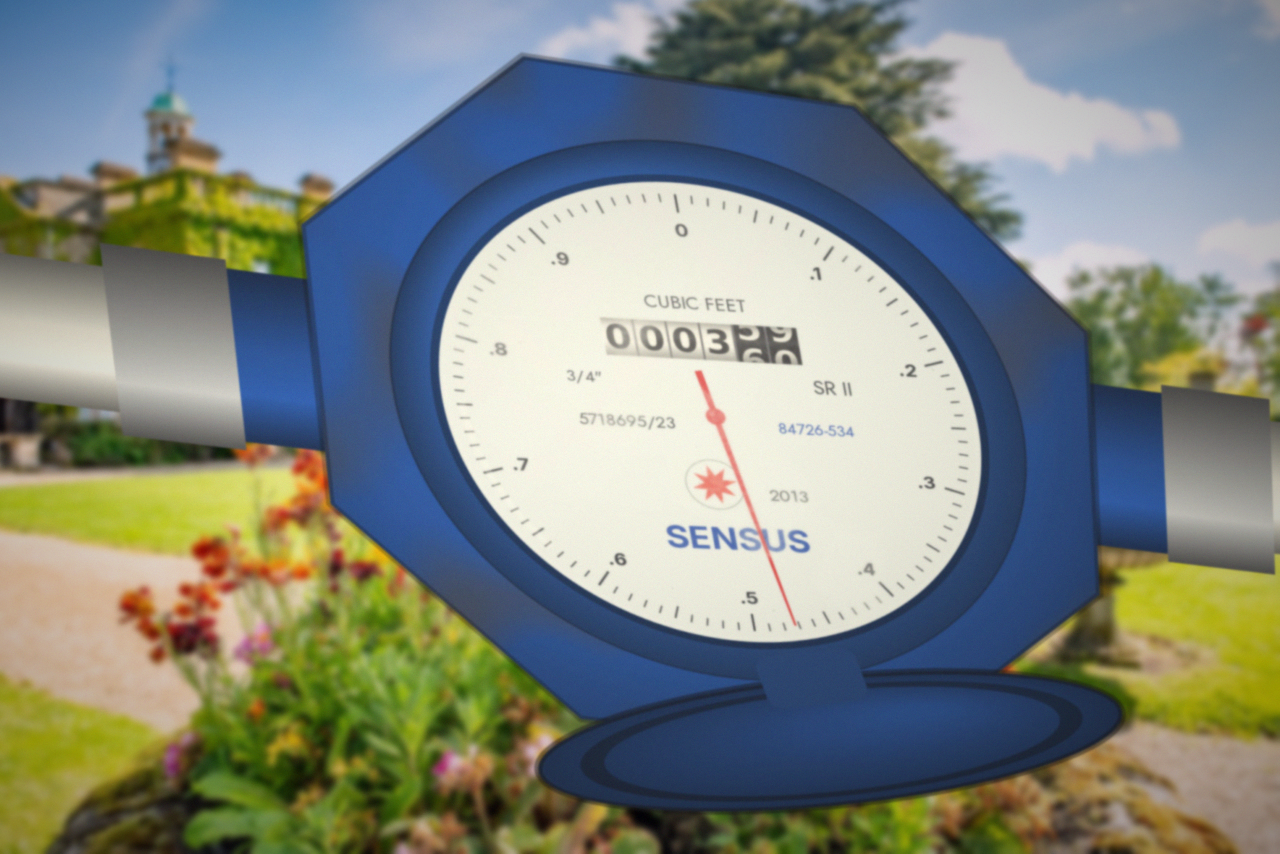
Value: 359.47,ft³
